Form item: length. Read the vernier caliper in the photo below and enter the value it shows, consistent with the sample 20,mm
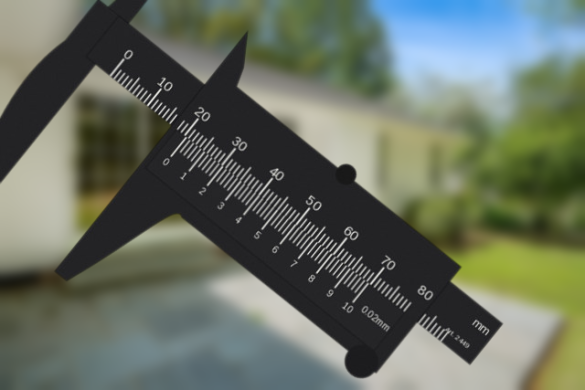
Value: 20.5,mm
